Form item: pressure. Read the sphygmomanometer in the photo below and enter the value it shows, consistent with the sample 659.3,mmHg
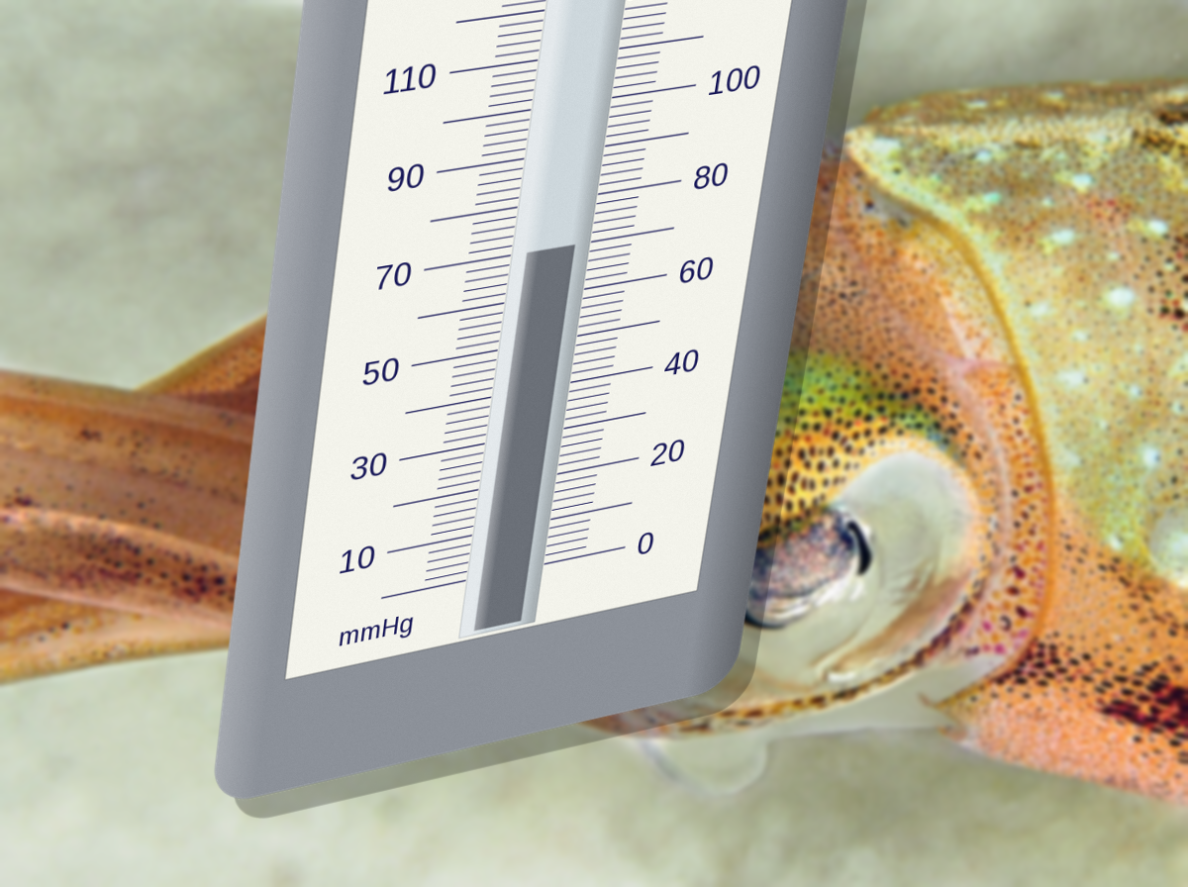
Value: 70,mmHg
